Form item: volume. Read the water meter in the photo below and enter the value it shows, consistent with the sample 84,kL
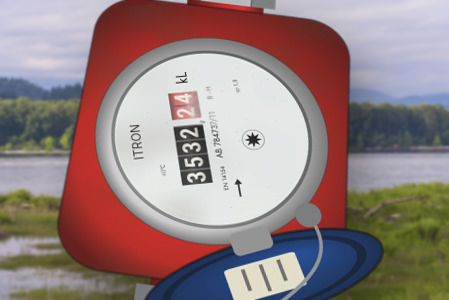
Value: 3532.24,kL
